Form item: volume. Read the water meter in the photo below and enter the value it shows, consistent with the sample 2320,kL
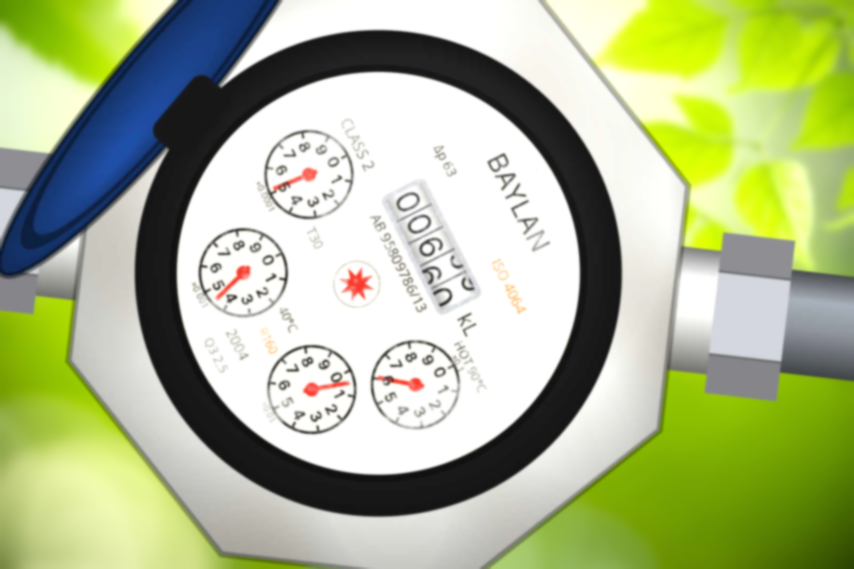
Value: 659.6045,kL
